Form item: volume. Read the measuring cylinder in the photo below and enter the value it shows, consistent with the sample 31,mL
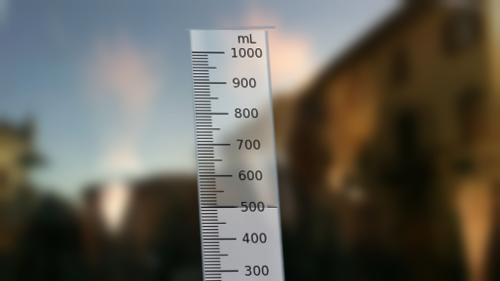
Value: 500,mL
